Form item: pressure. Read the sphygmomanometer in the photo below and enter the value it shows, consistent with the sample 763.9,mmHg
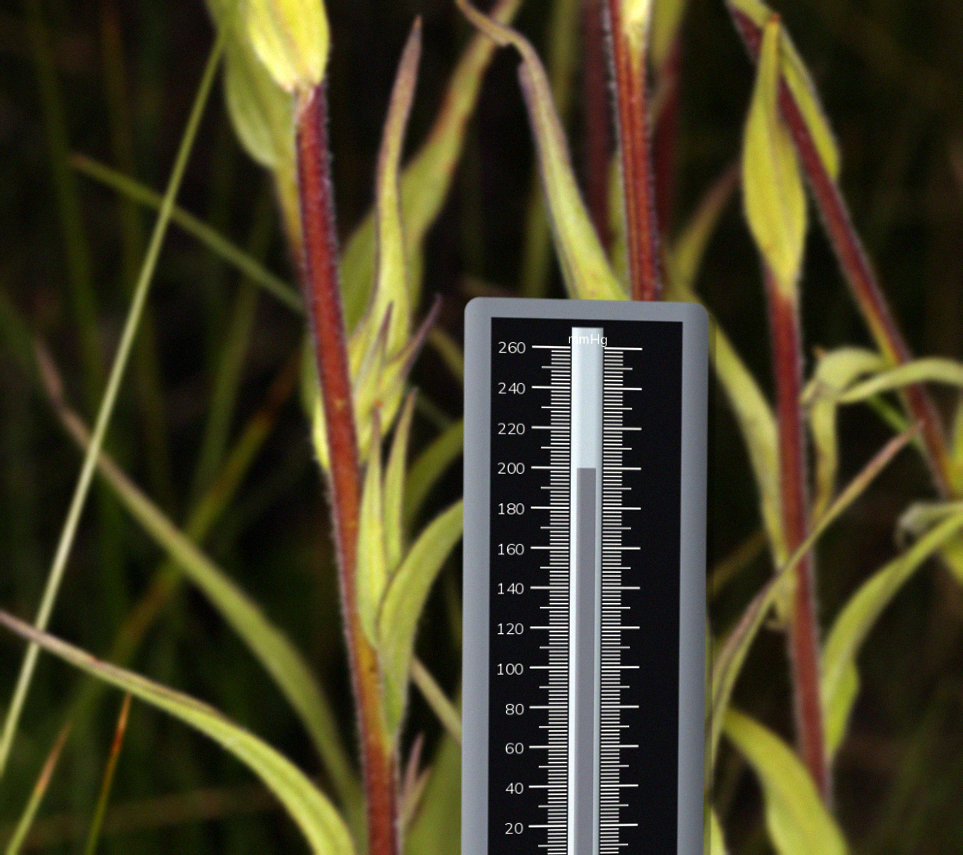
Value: 200,mmHg
